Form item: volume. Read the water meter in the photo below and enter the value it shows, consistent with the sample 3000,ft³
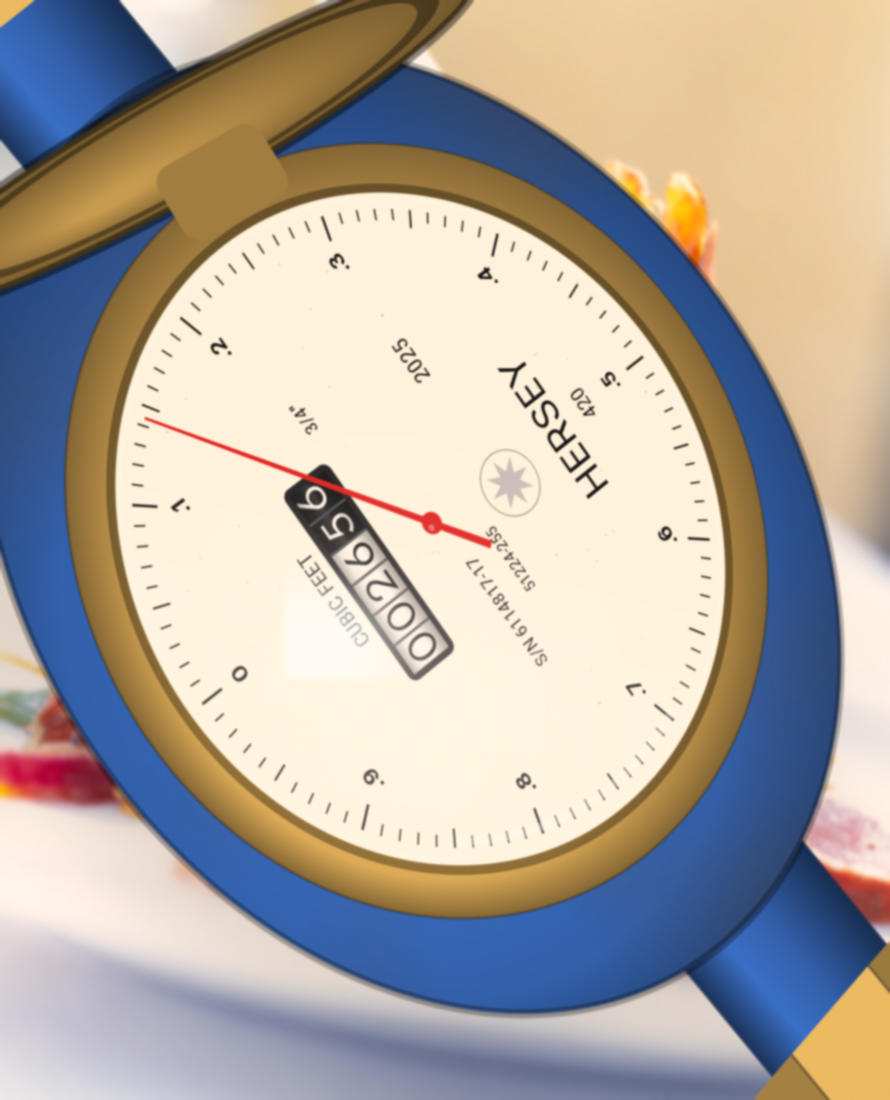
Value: 2656.14,ft³
